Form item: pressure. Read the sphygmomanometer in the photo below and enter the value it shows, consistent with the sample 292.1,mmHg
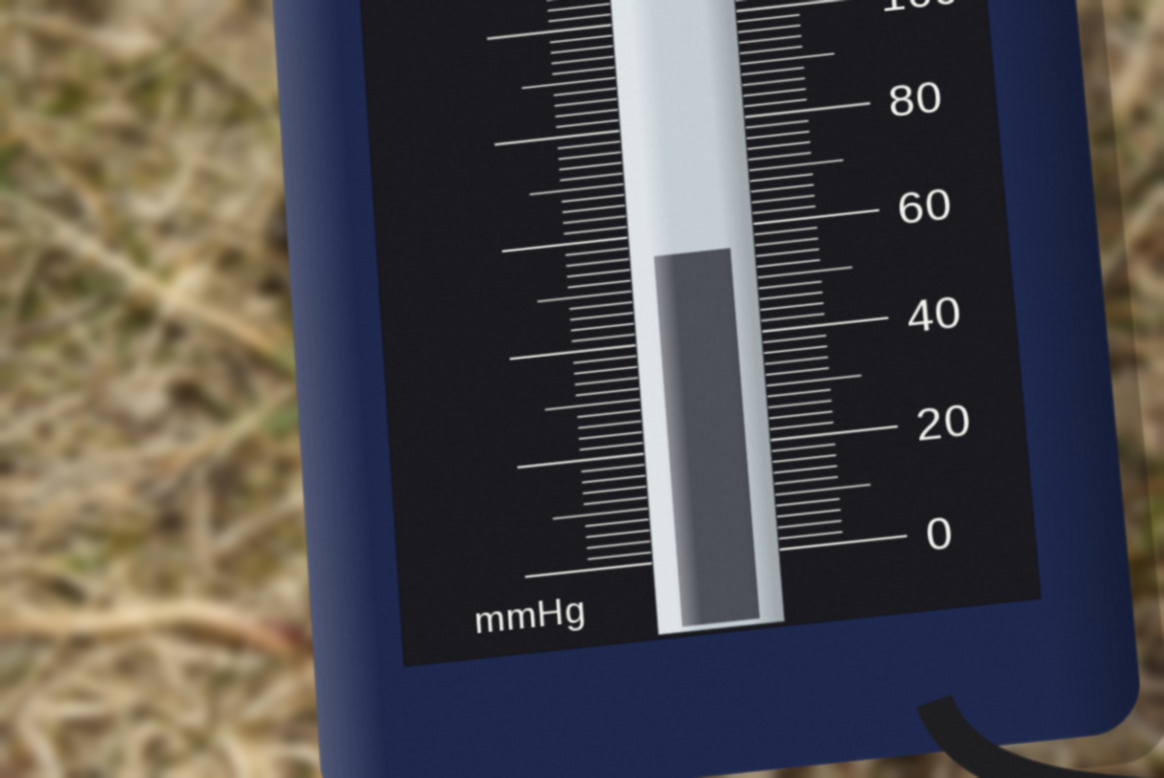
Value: 56,mmHg
